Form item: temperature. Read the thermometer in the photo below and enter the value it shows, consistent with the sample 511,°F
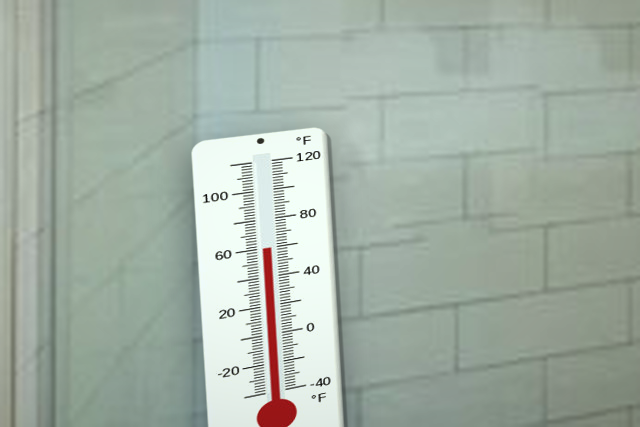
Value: 60,°F
